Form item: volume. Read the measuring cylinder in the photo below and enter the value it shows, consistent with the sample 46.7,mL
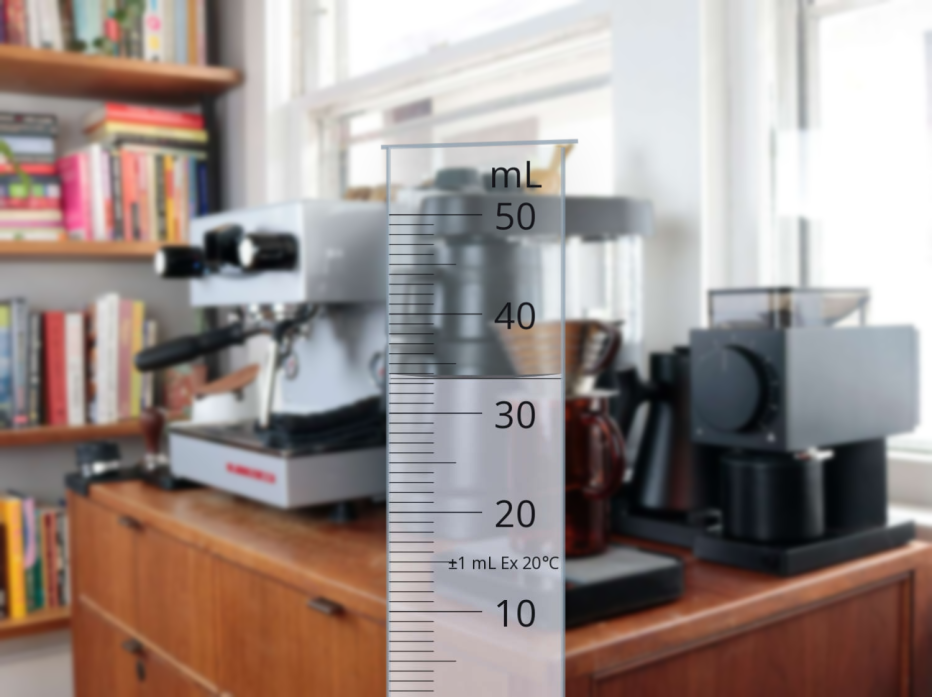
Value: 33.5,mL
